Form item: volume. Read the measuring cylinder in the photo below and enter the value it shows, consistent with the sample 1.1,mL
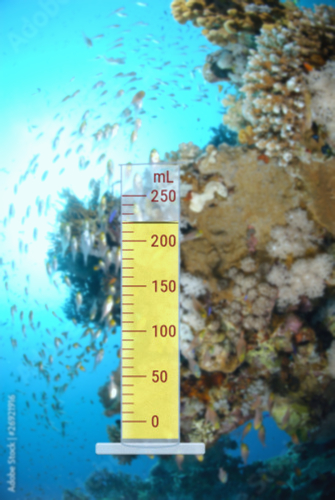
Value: 220,mL
